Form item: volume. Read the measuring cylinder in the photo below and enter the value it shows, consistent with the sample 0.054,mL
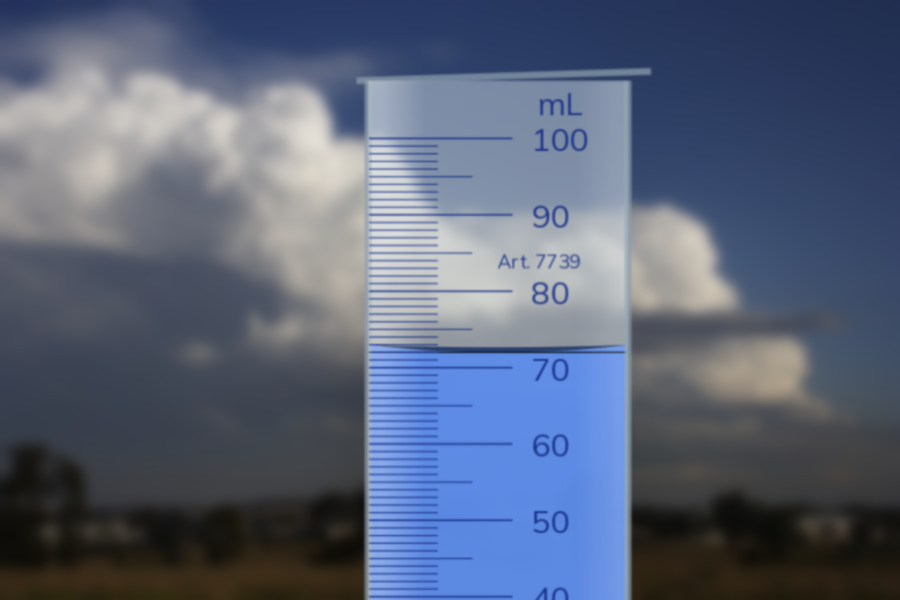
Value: 72,mL
